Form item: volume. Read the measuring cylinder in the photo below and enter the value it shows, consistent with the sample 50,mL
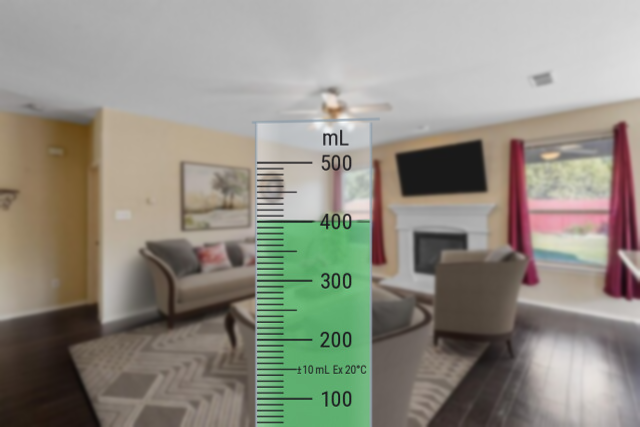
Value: 400,mL
